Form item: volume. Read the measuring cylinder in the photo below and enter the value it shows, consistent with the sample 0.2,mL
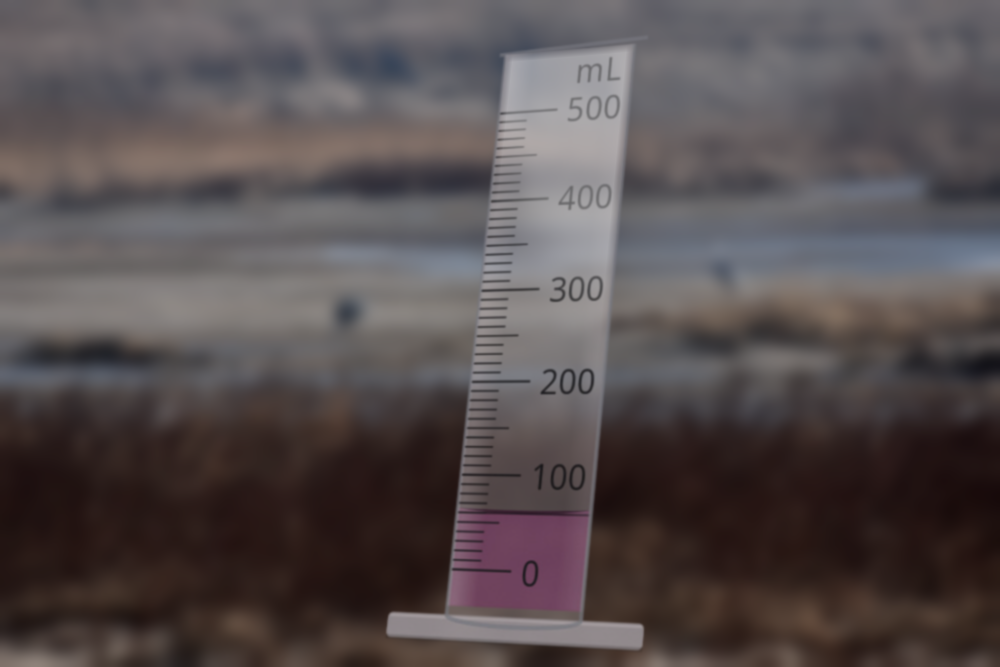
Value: 60,mL
